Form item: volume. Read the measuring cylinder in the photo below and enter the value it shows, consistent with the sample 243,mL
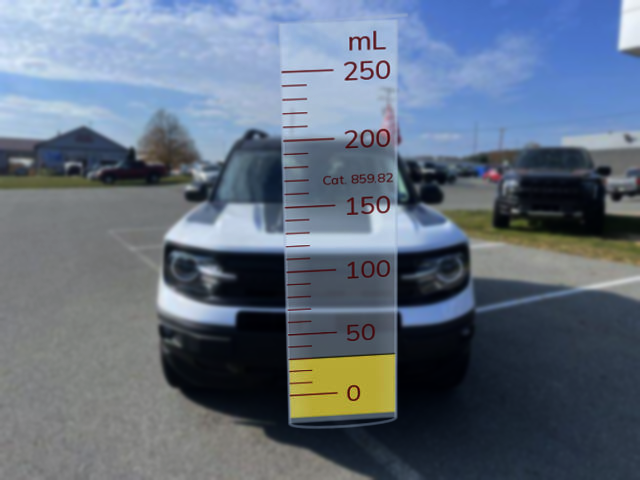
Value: 30,mL
